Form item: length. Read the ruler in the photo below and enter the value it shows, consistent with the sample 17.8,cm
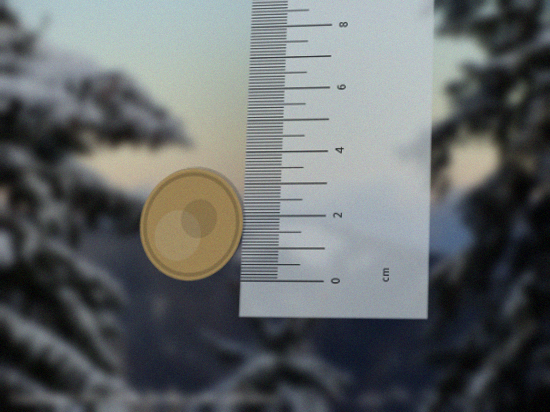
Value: 3.5,cm
